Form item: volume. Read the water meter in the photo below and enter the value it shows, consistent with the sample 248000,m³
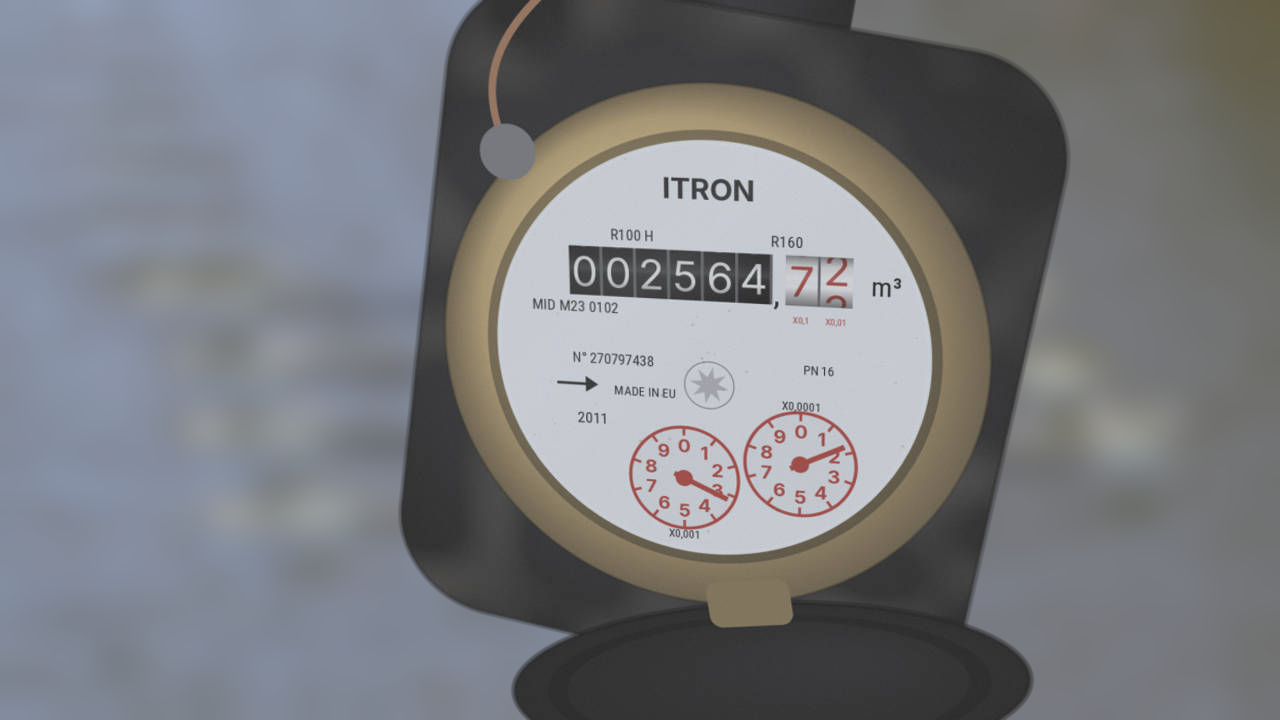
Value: 2564.7231,m³
